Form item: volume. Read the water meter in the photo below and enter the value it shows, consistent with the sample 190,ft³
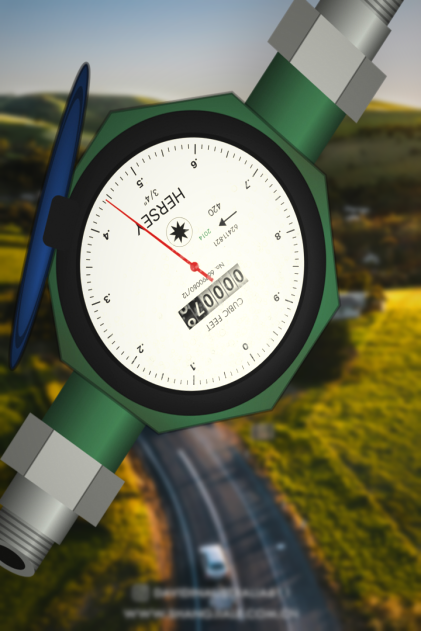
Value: 78.44,ft³
